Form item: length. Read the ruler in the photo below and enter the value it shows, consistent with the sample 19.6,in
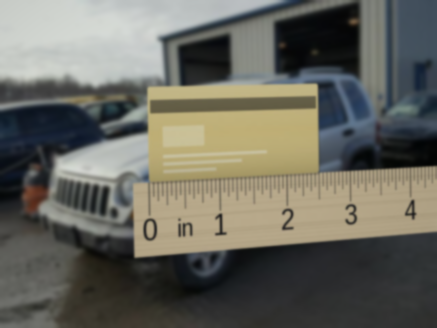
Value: 2.5,in
